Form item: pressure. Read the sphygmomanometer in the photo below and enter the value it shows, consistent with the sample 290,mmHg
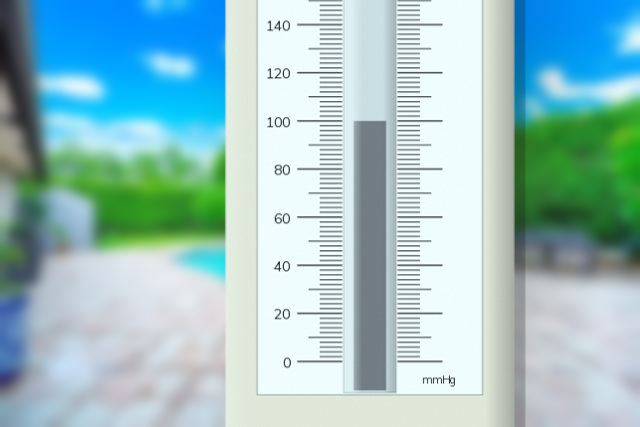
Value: 100,mmHg
